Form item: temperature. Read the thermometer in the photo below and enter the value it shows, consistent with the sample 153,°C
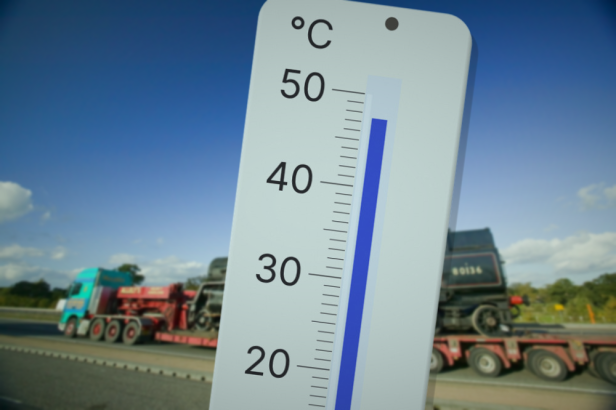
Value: 47.5,°C
